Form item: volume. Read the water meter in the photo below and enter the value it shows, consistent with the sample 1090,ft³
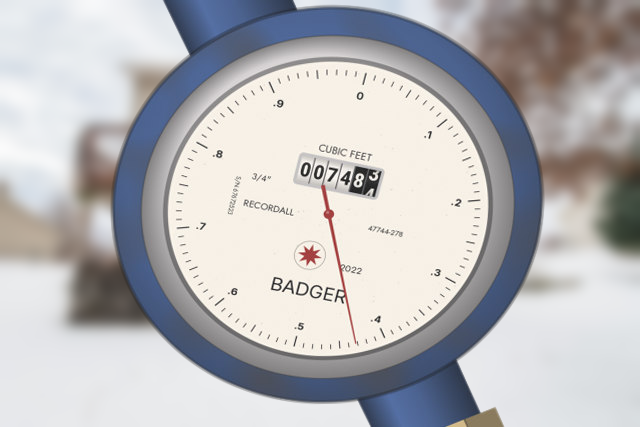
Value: 7483.43,ft³
